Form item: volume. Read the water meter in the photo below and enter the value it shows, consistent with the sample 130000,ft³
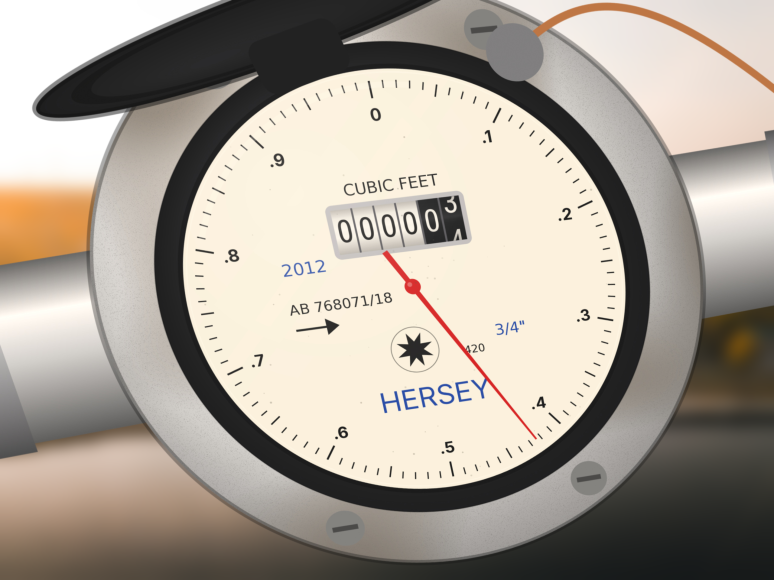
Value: 3.42,ft³
